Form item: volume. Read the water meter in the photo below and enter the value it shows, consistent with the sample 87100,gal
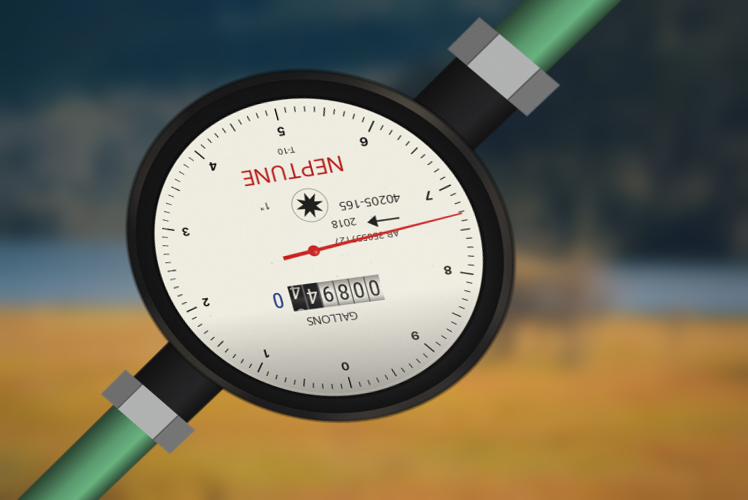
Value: 89437.3,gal
